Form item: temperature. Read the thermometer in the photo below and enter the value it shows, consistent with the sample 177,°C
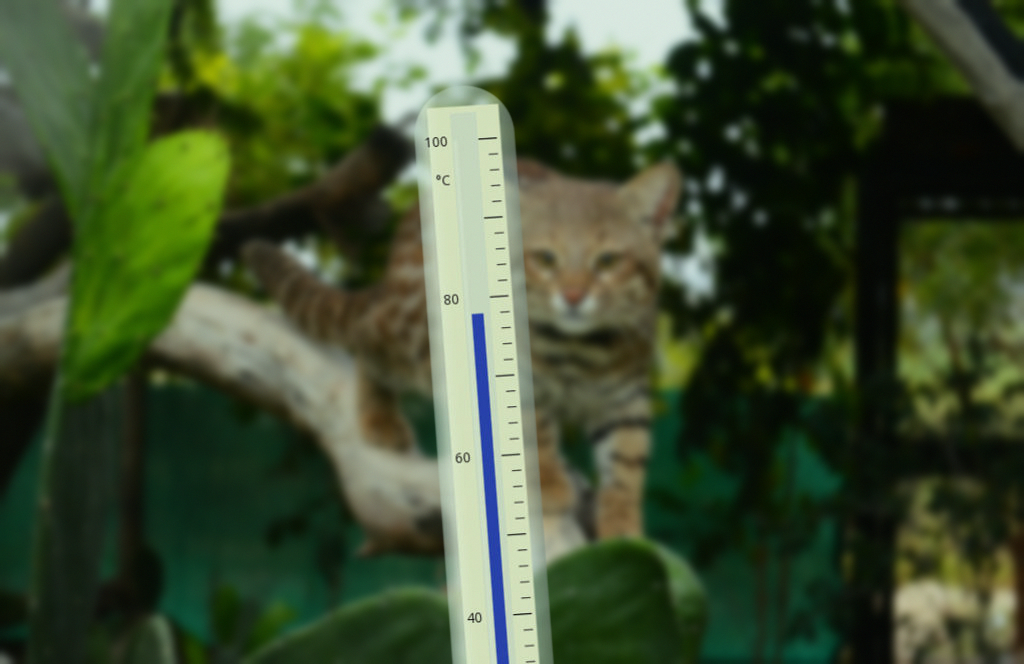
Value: 78,°C
